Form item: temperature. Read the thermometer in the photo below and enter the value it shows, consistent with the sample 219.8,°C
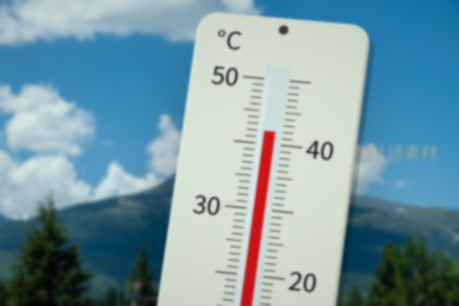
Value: 42,°C
